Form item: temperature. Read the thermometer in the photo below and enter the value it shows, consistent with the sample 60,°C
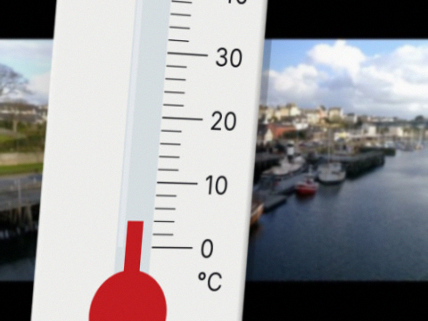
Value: 4,°C
